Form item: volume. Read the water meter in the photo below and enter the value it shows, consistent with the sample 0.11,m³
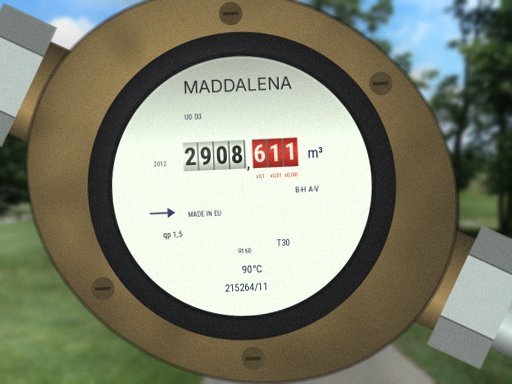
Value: 2908.611,m³
